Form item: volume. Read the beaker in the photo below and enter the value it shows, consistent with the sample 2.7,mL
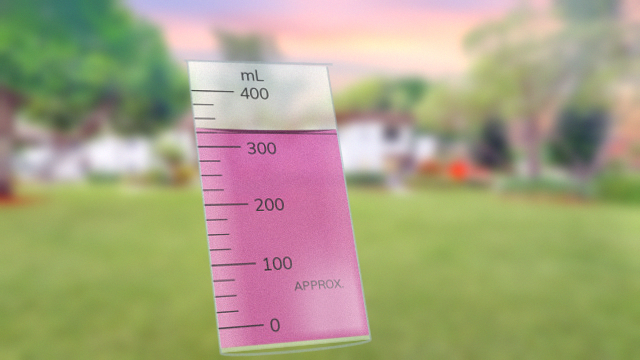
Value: 325,mL
